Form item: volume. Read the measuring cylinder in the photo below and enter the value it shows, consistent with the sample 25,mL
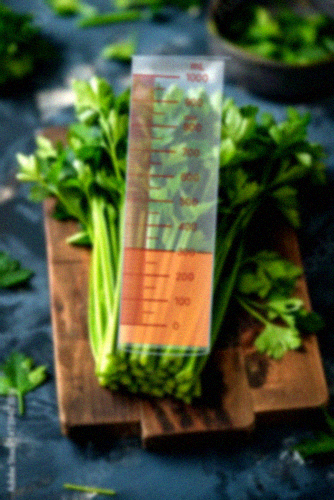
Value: 300,mL
